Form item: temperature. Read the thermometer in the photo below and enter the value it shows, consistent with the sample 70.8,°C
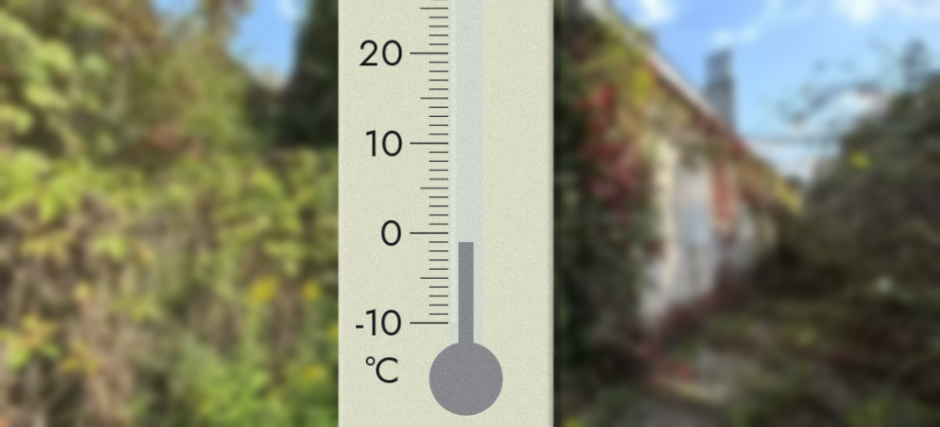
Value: -1,°C
